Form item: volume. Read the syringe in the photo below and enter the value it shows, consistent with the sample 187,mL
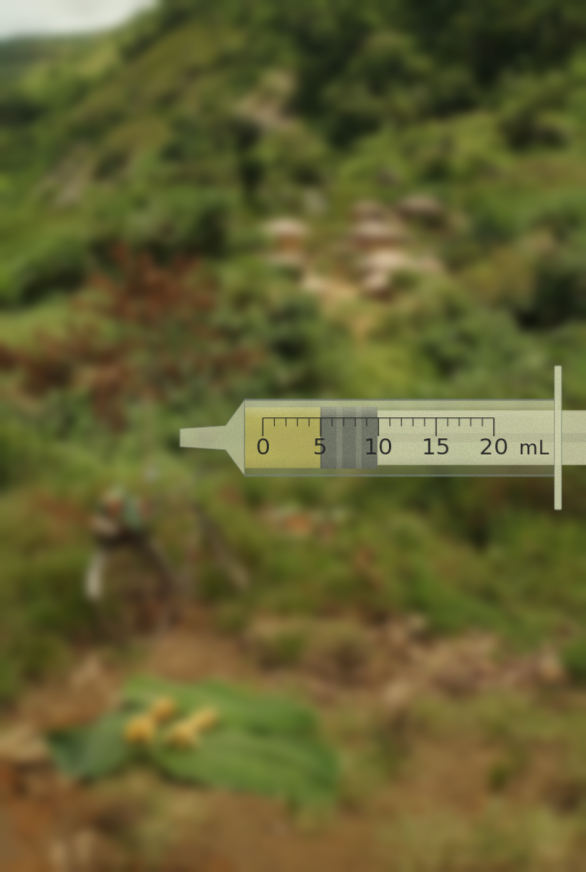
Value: 5,mL
